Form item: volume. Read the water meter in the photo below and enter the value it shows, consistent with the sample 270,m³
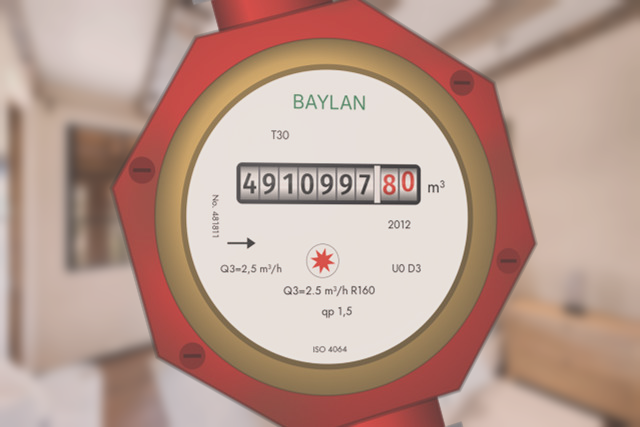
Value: 4910997.80,m³
